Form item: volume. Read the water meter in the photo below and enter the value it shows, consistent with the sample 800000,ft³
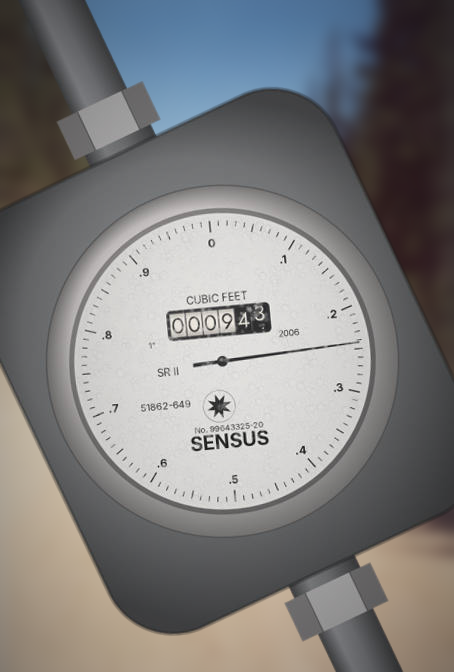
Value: 943.24,ft³
